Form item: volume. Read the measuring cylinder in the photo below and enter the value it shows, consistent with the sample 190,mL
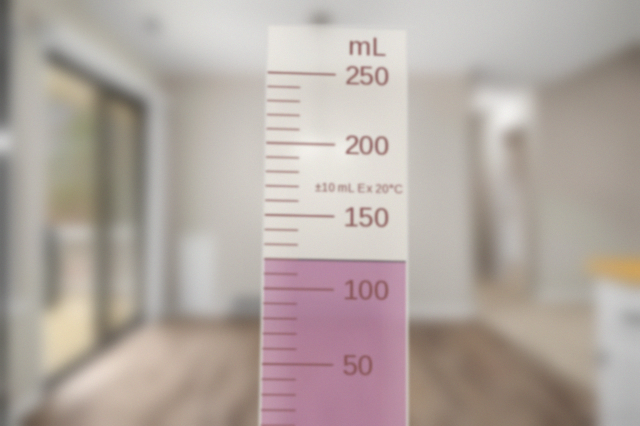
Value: 120,mL
